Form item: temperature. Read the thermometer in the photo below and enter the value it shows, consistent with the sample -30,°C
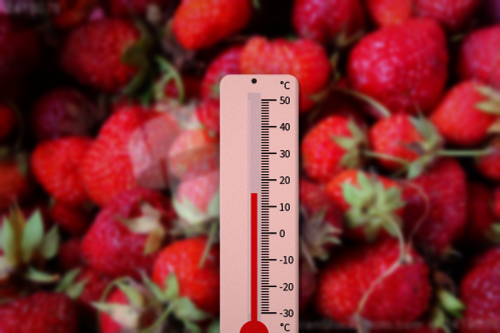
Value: 15,°C
